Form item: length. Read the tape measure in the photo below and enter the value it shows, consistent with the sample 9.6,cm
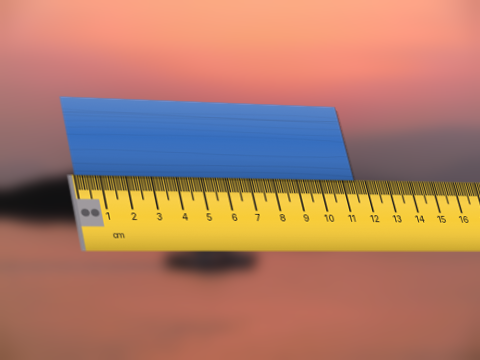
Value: 11.5,cm
